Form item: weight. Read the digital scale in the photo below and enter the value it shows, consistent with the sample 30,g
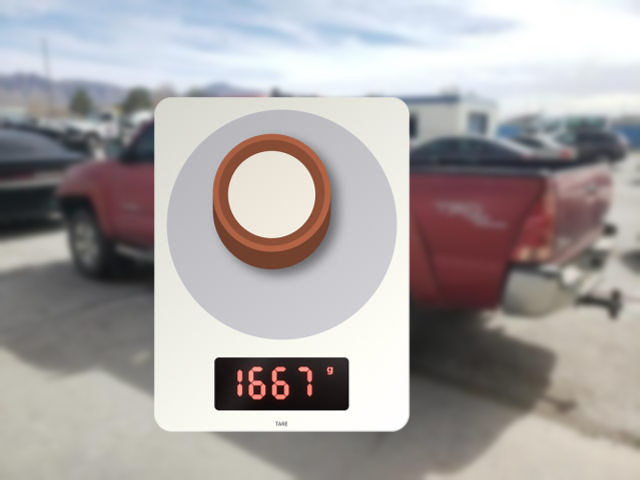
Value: 1667,g
